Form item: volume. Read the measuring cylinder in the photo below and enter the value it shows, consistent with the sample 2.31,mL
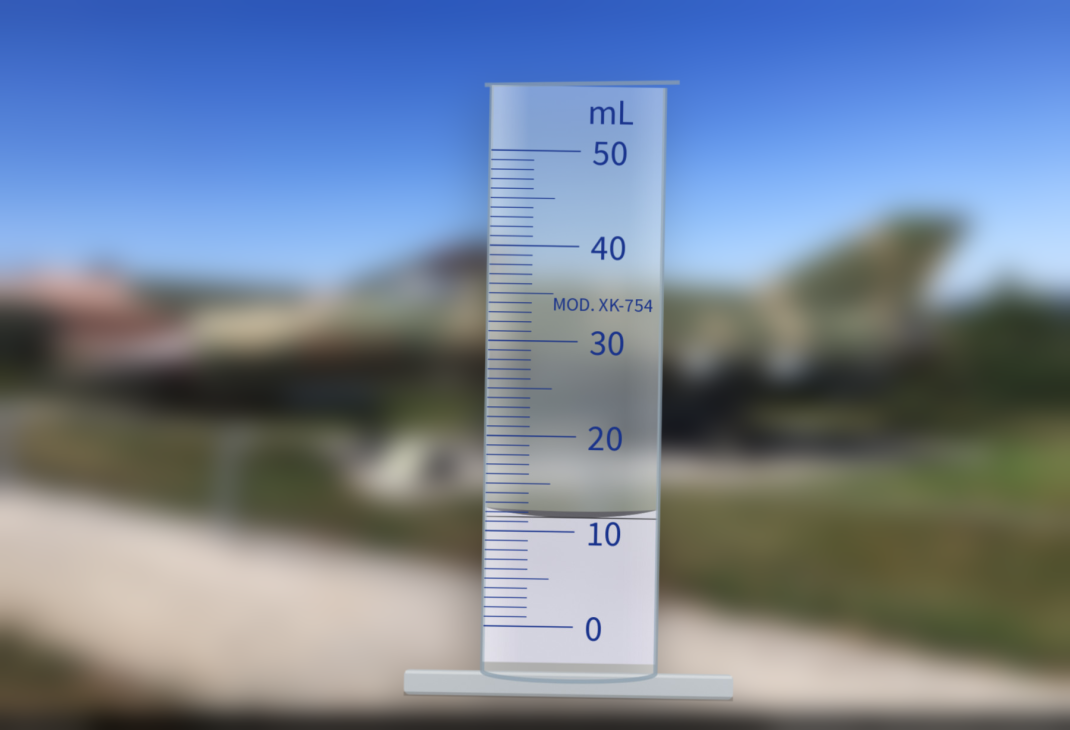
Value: 11.5,mL
